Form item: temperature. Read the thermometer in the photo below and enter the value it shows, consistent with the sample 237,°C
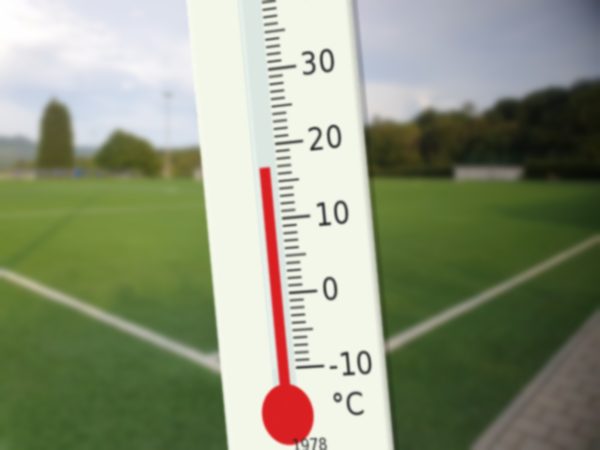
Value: 17,°C
